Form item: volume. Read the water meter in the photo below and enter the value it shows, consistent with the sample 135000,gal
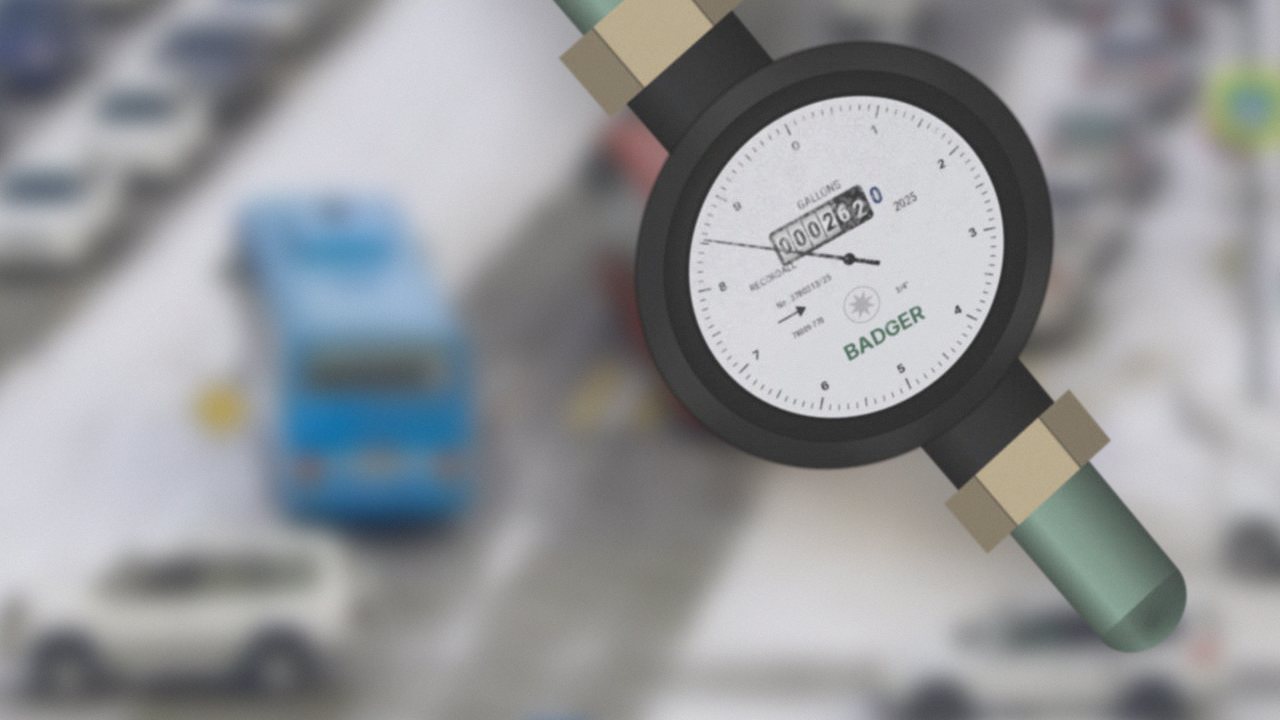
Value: 2618.5,gal
